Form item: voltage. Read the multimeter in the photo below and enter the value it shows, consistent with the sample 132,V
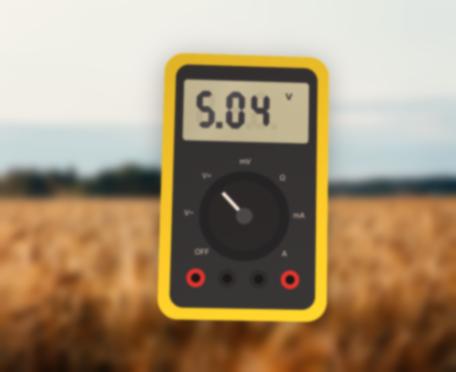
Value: 5.04,V
